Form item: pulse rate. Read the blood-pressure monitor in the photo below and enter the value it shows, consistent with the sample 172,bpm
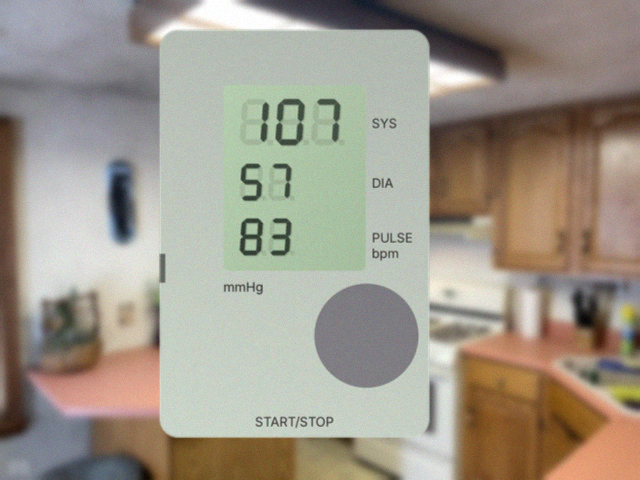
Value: 83,bpm
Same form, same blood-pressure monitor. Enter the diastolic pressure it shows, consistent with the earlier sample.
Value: 57,mmHg
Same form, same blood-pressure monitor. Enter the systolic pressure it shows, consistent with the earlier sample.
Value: 107,mmHg
